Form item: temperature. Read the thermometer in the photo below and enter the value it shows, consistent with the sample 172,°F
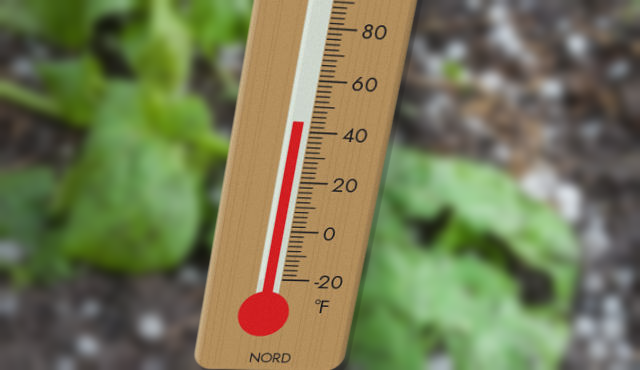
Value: 44,°F
